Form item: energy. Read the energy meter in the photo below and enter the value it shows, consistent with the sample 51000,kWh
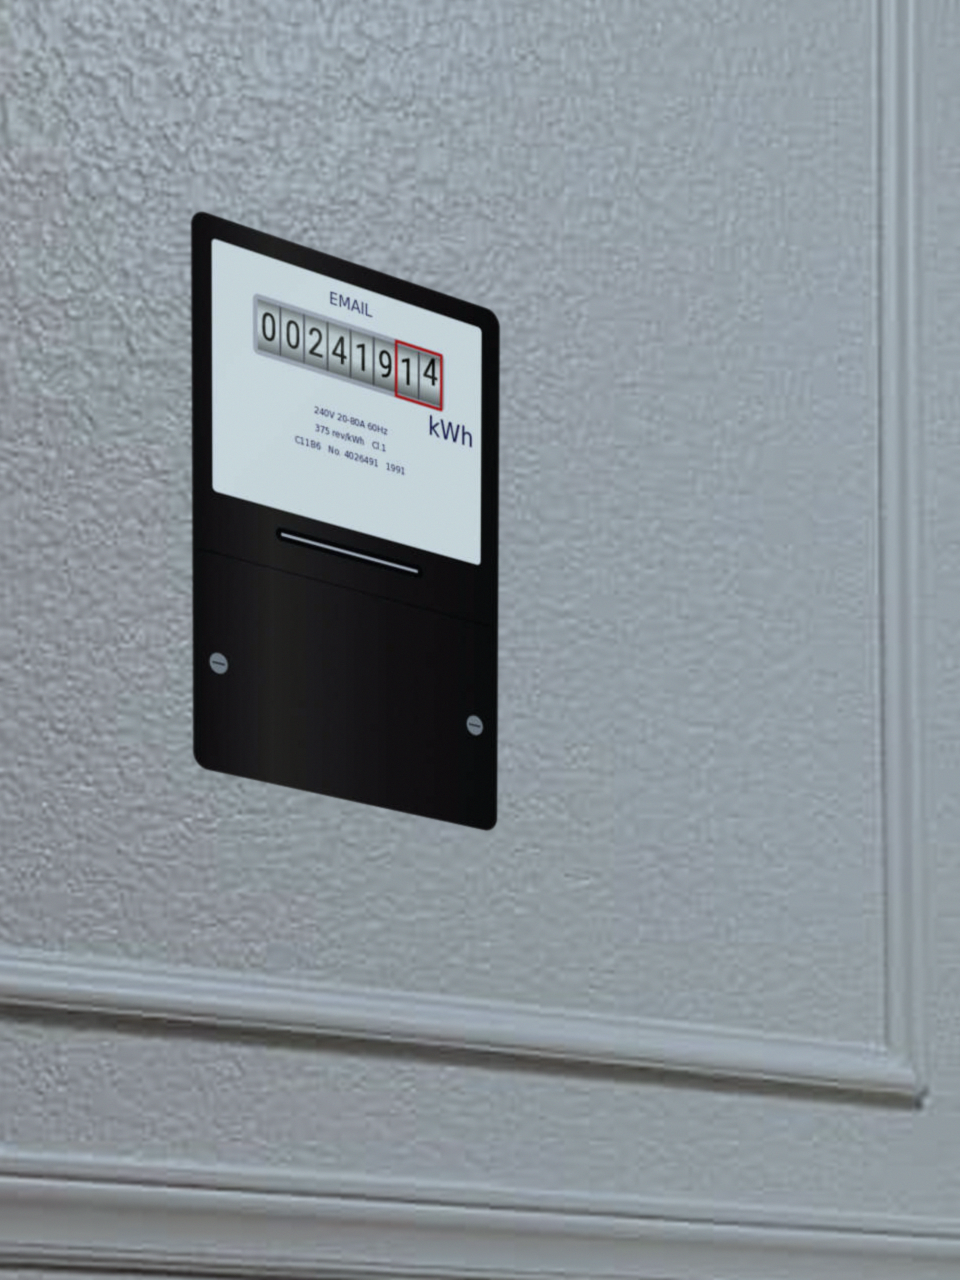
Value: 2419.14,kWh
